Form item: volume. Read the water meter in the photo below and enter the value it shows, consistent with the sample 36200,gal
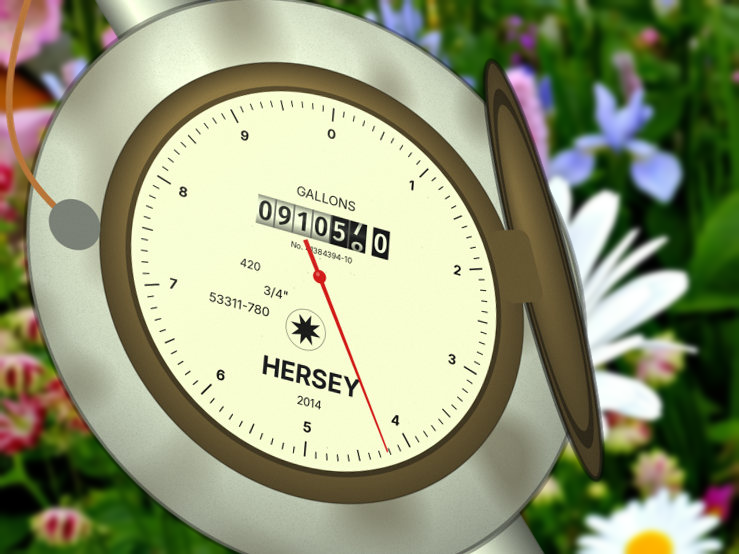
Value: 910574.2,gal
